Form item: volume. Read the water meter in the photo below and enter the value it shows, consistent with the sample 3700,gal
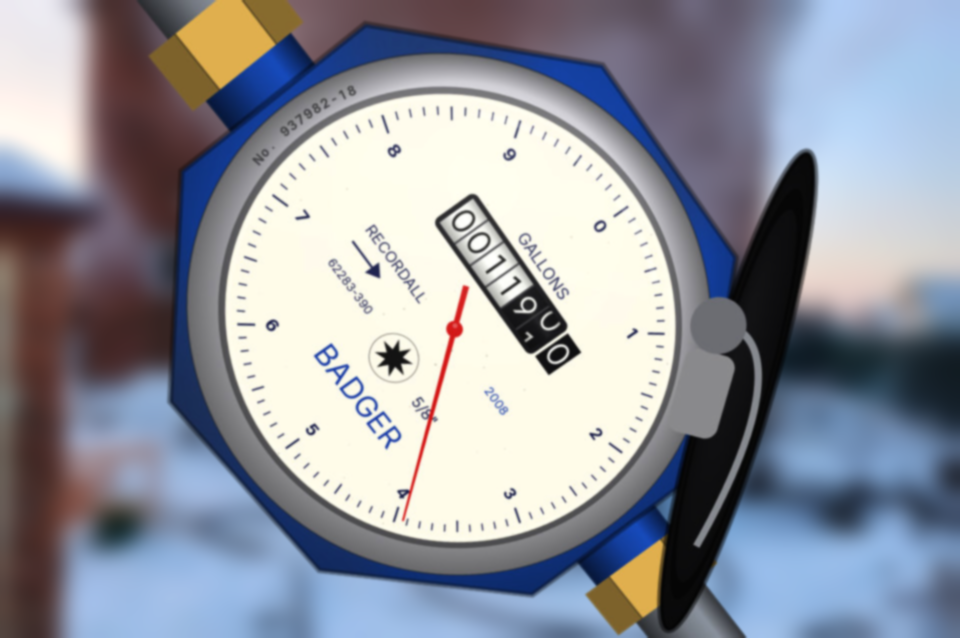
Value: 11903.9,gal
